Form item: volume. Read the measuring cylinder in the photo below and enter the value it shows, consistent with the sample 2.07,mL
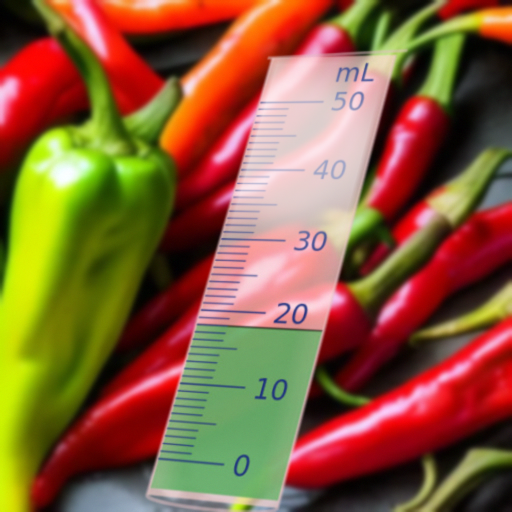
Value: 18,mL
